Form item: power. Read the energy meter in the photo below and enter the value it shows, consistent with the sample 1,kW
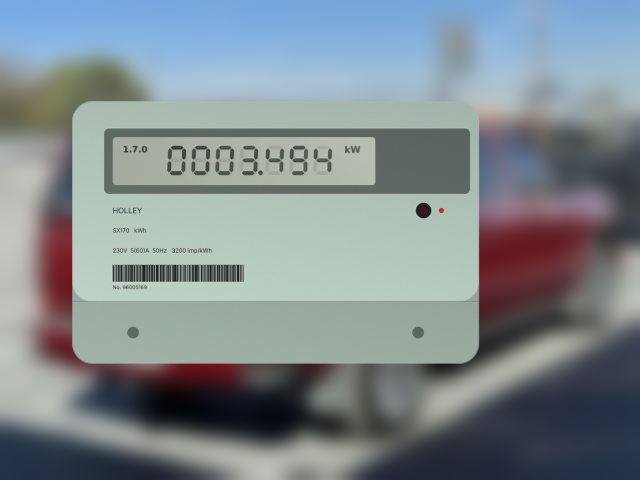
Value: 3.494,kW
